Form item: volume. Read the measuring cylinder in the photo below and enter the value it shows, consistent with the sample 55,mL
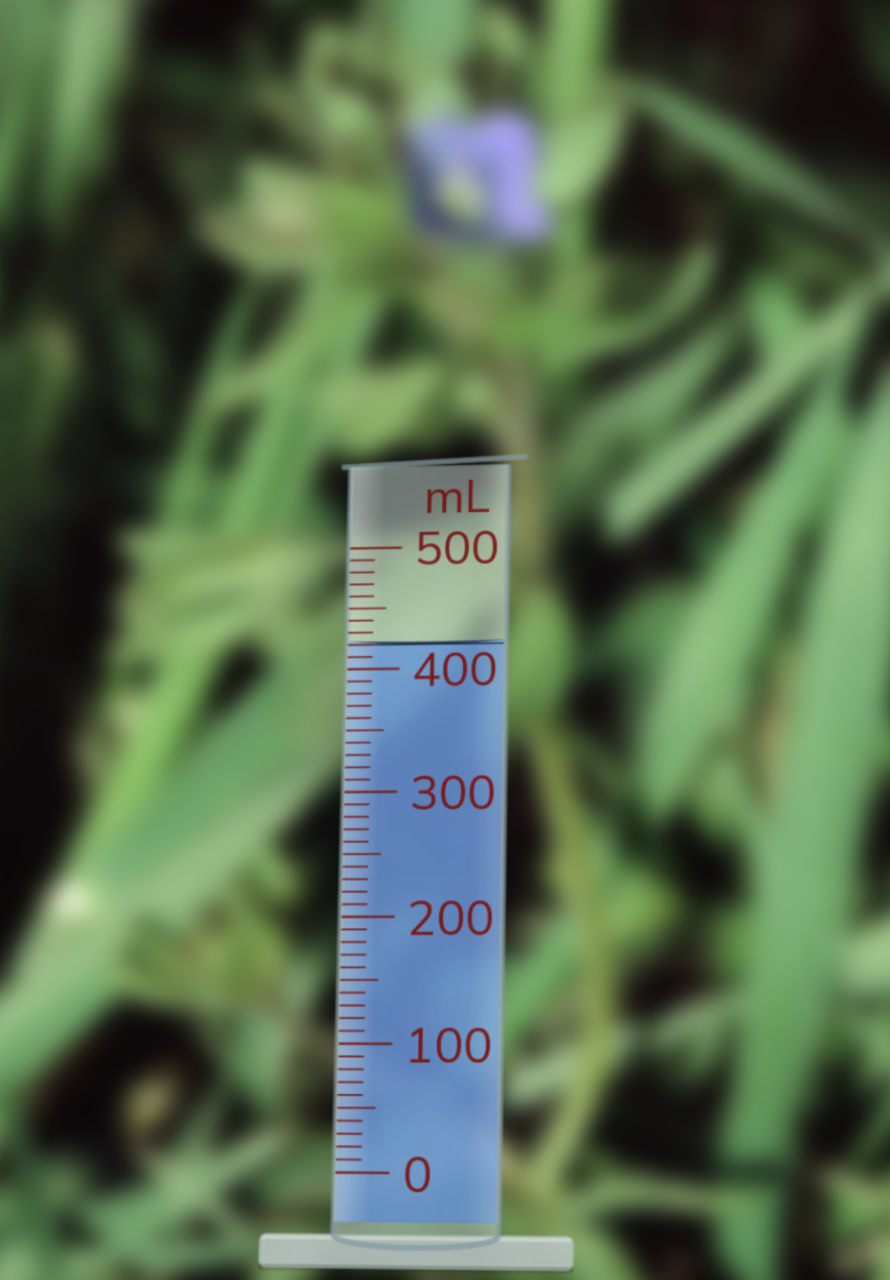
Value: 420,mL
